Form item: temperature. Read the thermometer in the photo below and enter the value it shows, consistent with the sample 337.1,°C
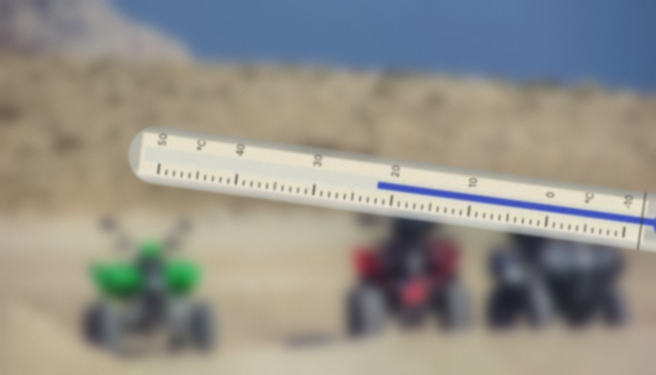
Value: 22,°C
